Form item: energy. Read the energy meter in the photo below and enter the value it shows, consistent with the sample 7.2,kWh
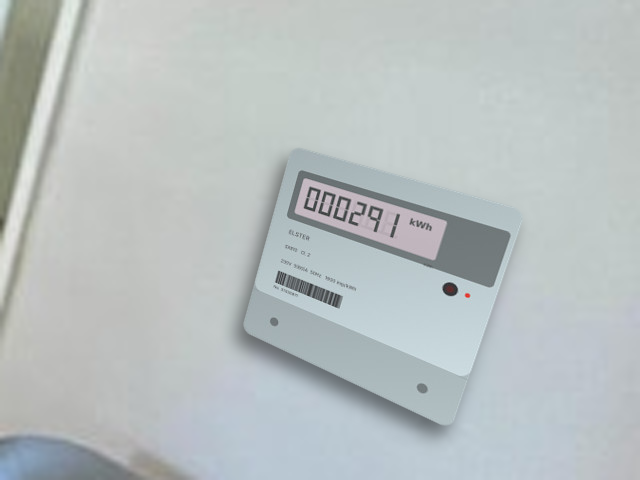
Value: 291,kWh
